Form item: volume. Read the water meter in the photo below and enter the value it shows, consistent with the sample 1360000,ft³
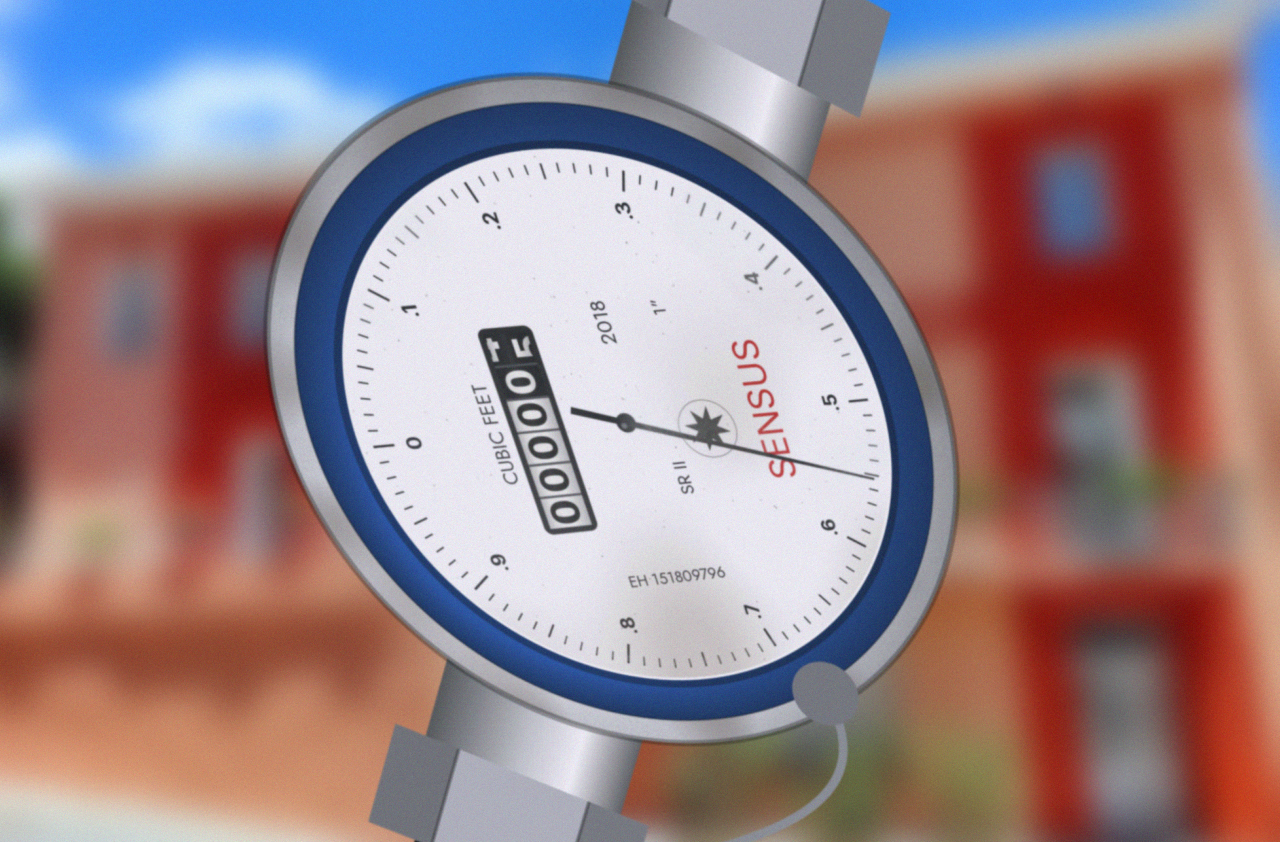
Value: 4.55,ft³
